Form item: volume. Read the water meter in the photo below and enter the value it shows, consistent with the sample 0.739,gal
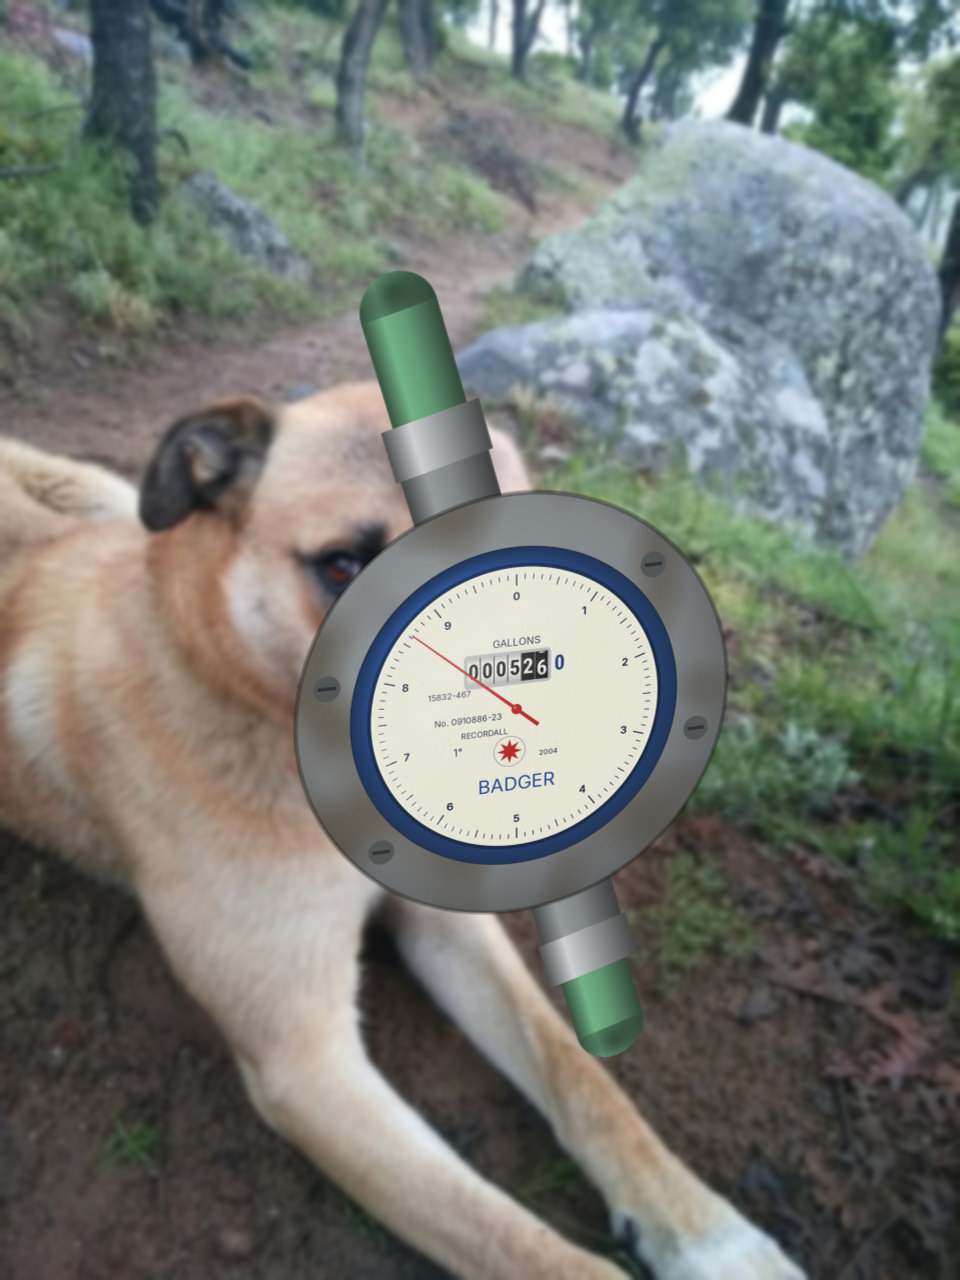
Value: 5258.6,gal
